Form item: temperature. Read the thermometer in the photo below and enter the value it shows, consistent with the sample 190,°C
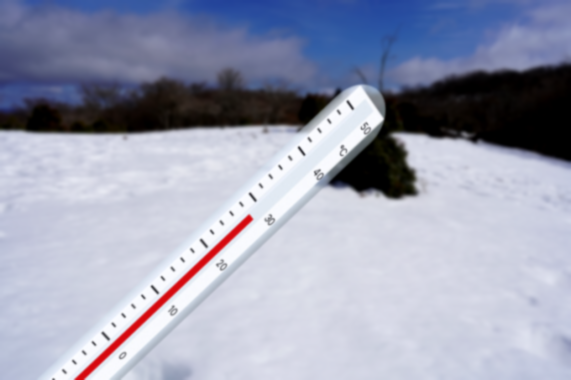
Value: 28,°C
